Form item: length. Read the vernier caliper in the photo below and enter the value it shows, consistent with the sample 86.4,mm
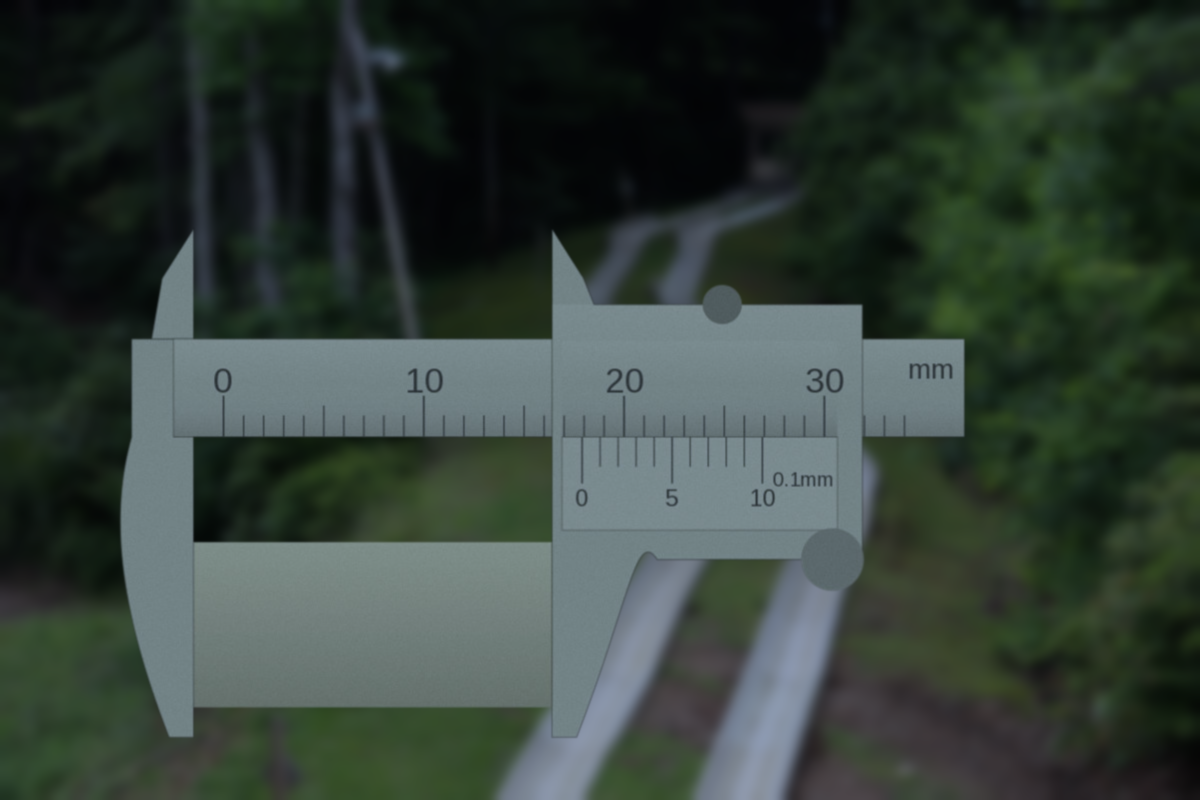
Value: 17.9,mm
